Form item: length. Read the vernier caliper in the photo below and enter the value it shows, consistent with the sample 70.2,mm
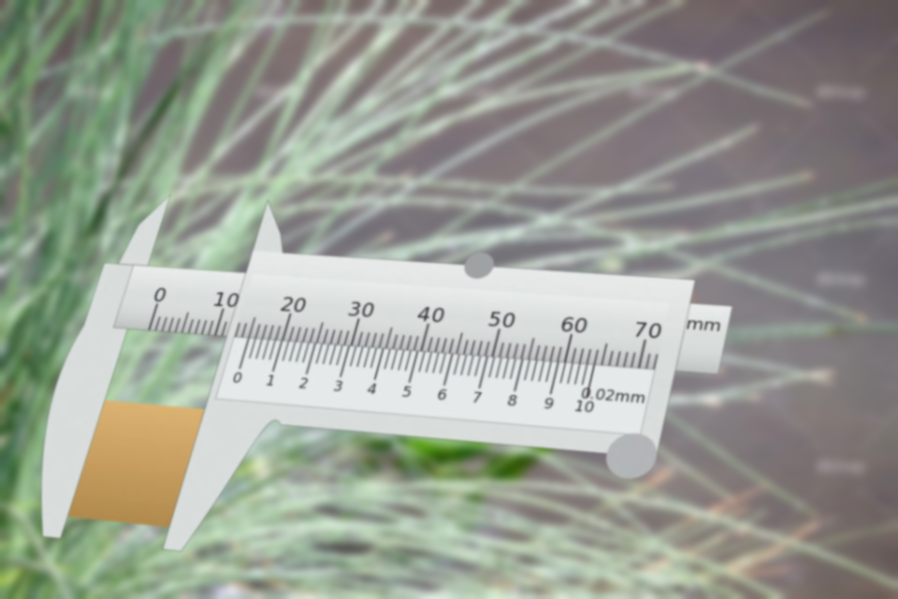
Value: 15.0,mm
